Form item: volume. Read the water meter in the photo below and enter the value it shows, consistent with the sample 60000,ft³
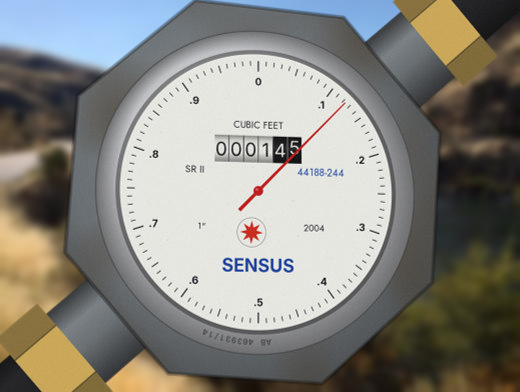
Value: 145.12,ft³
